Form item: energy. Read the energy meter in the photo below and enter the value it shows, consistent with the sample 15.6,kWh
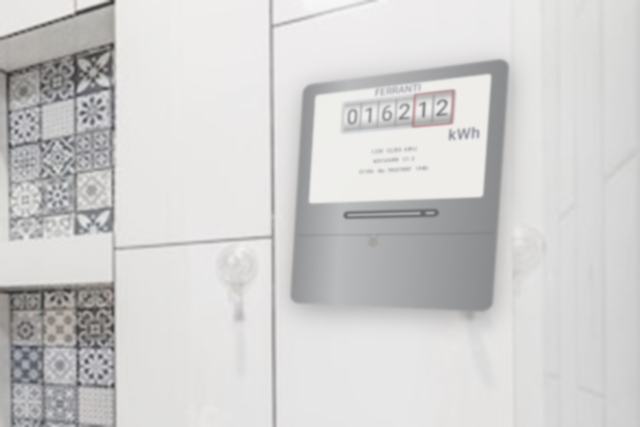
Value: 162.12,kWh
